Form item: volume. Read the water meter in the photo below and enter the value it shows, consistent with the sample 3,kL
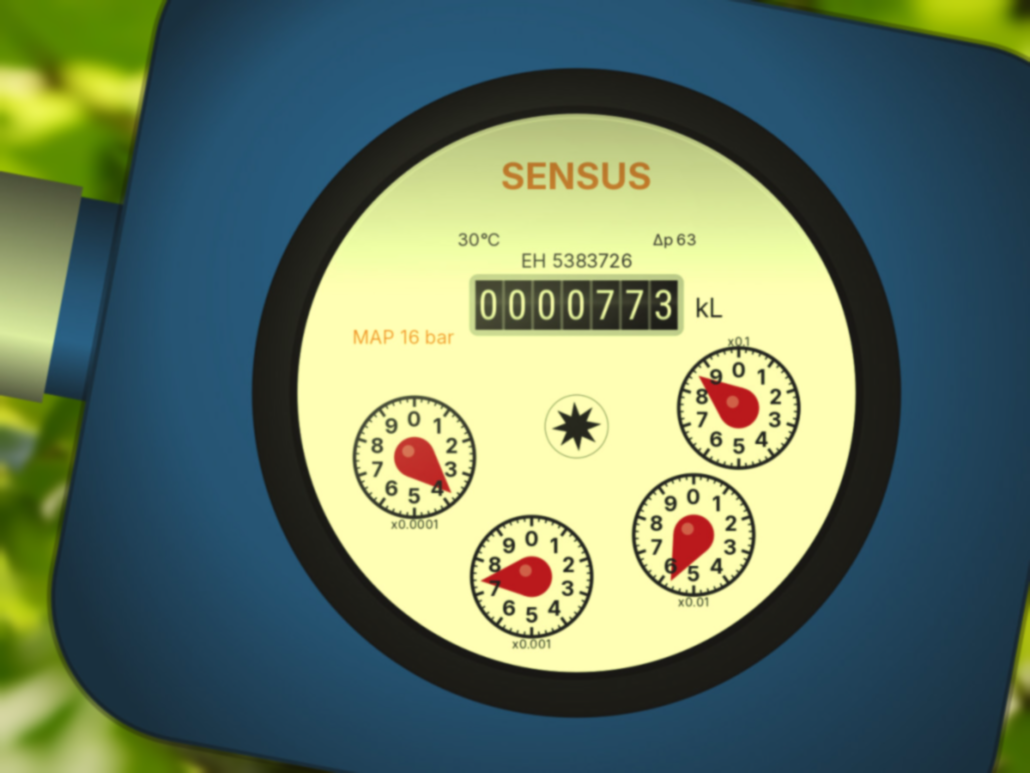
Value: 773.8573,kL
